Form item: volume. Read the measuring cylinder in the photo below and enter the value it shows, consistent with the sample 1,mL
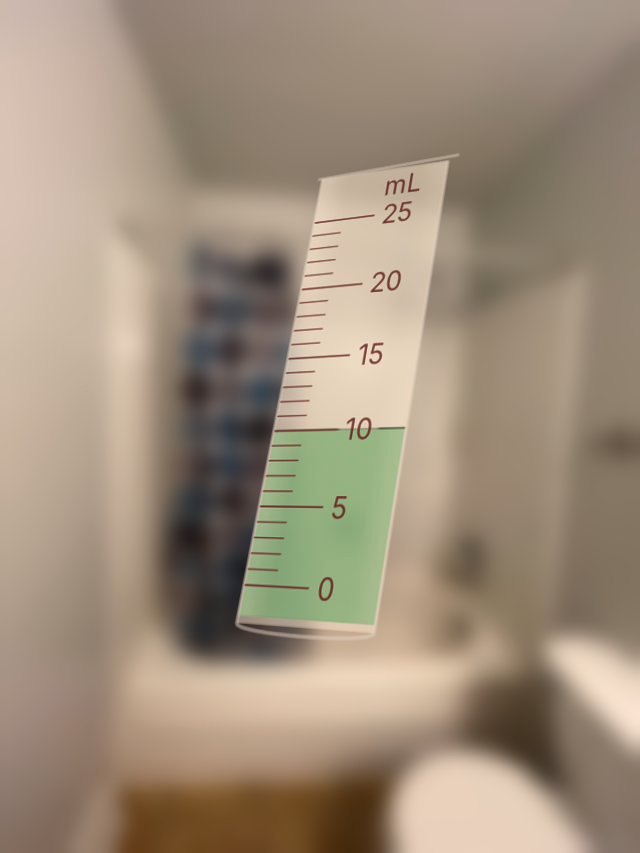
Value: 10,mL
